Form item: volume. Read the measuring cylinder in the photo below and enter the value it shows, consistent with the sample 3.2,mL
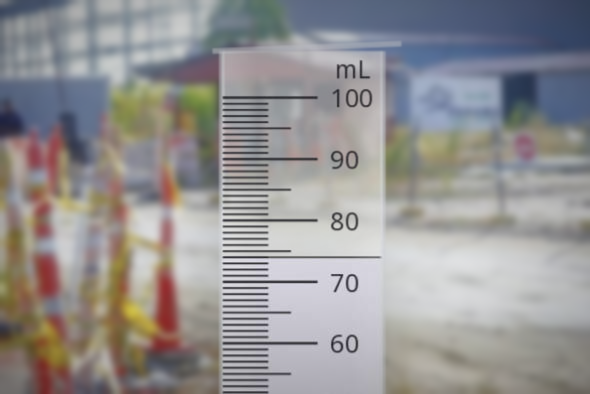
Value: 74,mL
